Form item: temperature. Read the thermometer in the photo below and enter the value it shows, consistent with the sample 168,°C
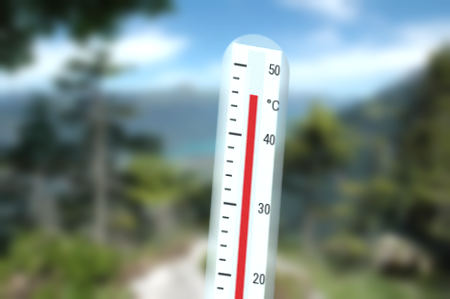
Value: 46,°C
